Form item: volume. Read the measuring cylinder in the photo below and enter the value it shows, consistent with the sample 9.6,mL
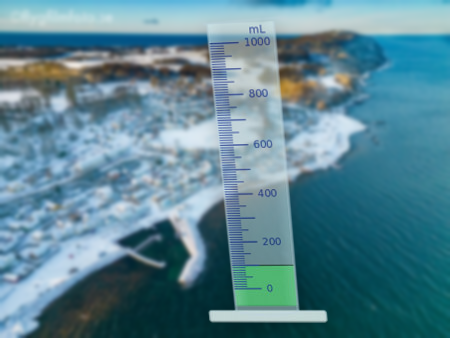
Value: 100,mL
